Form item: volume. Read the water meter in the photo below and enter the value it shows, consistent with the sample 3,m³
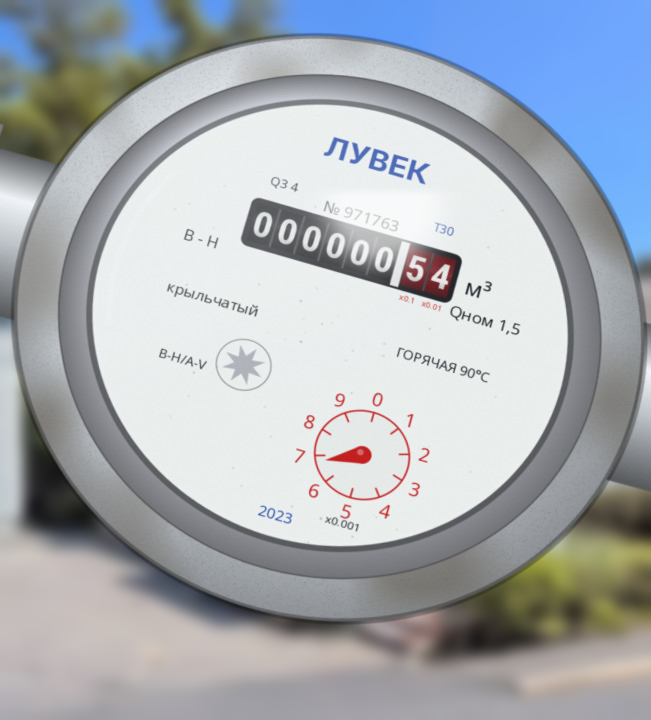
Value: 0.546,m³
